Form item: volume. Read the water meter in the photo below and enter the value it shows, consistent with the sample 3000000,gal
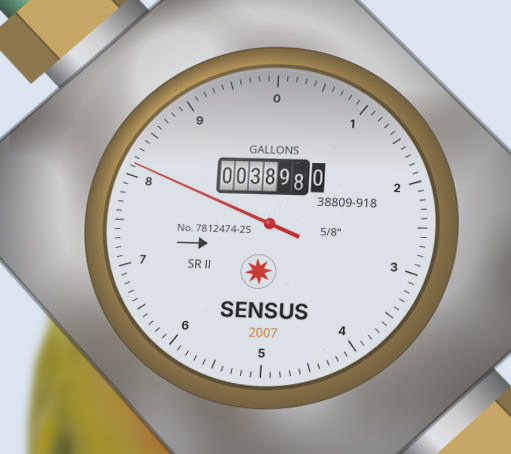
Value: 38978.1,gal
